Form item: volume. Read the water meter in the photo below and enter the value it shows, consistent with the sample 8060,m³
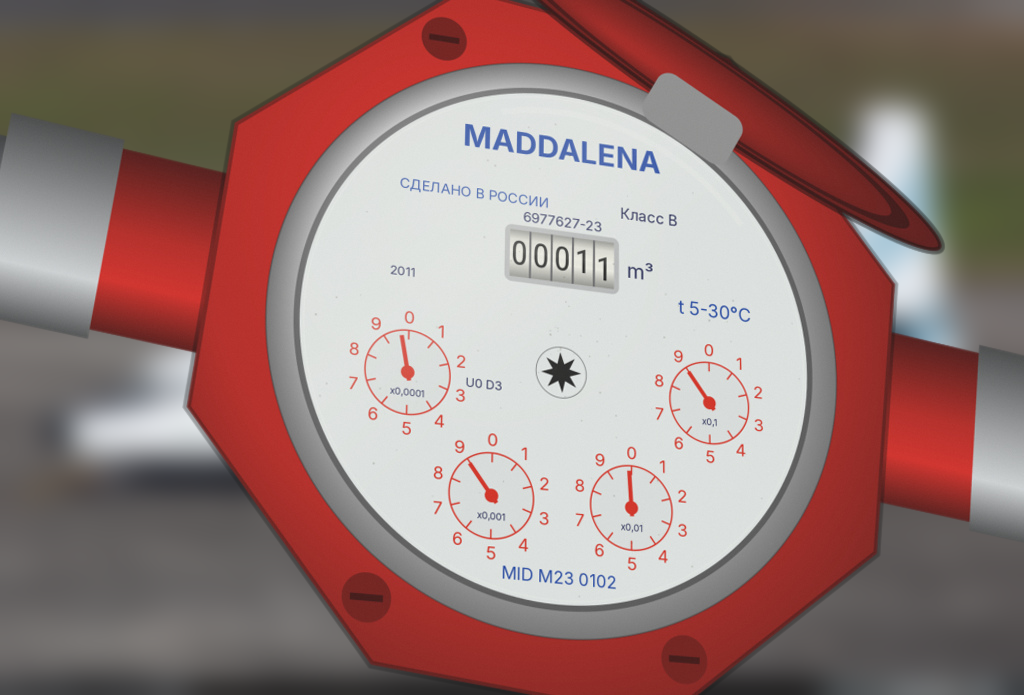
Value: 10.8989,m³
